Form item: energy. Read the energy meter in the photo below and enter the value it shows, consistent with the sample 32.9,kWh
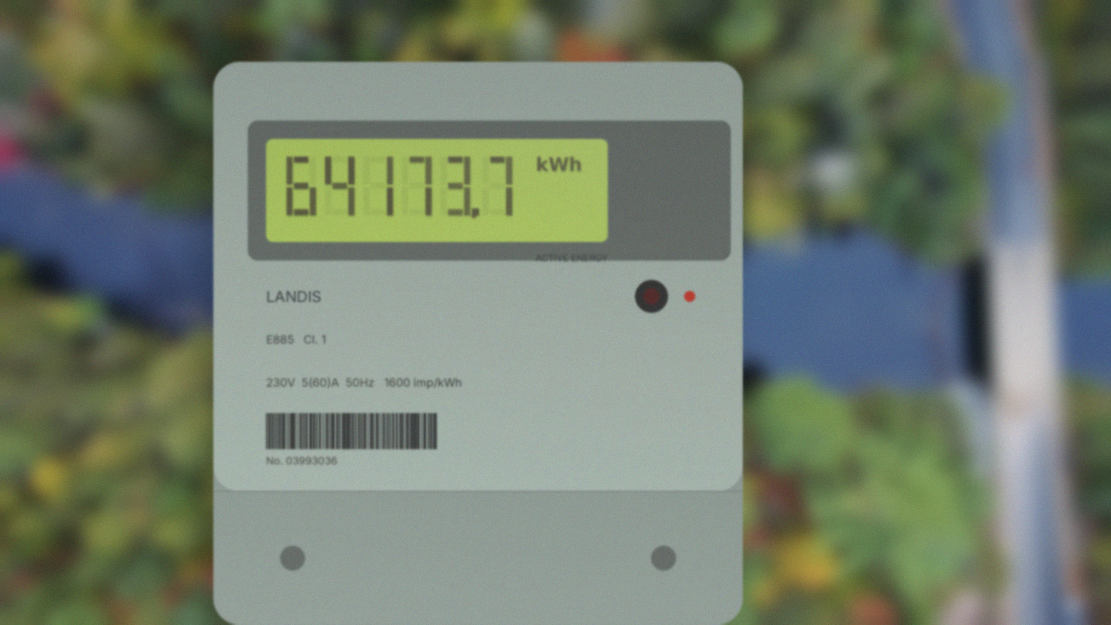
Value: 64173.7,kWh
